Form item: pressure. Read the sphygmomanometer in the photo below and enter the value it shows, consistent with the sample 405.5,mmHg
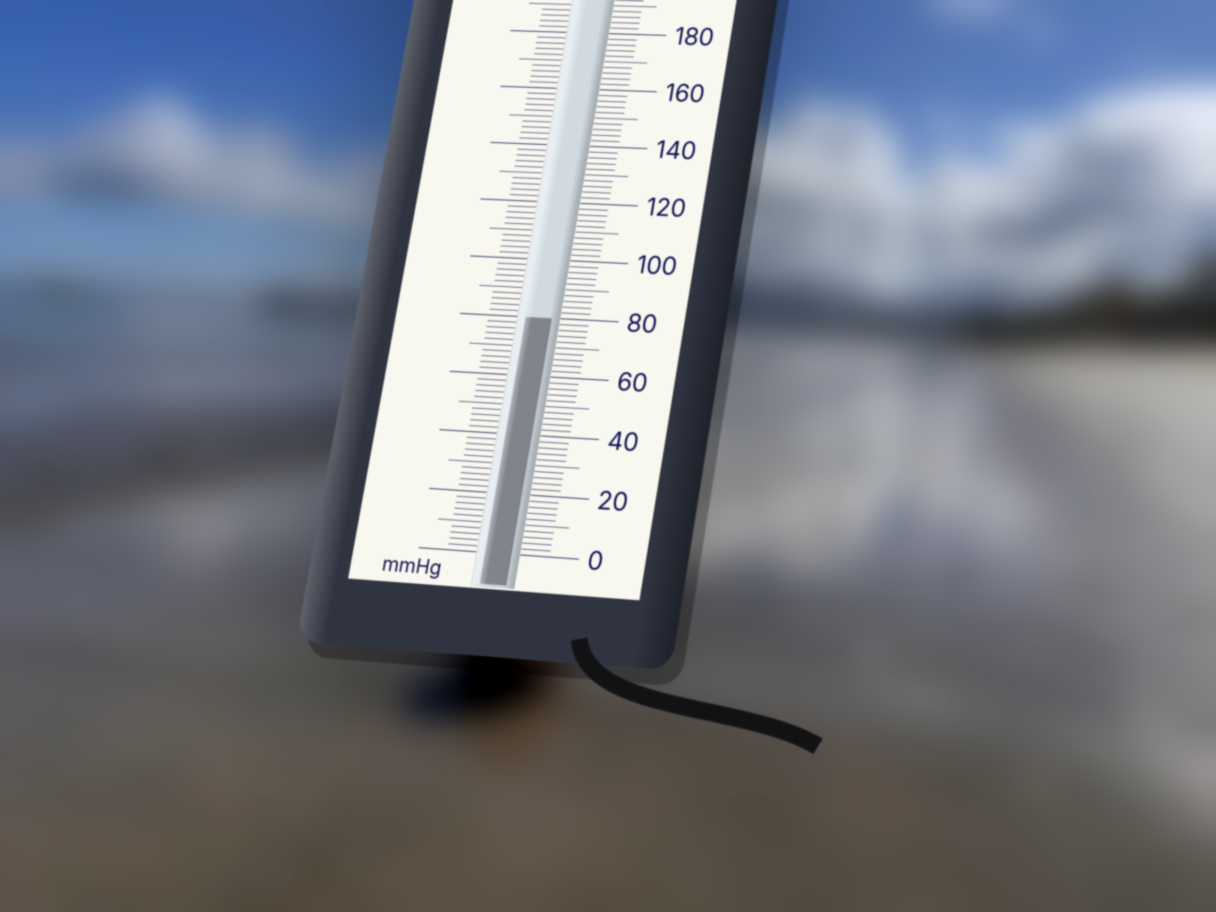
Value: 80,mmHg
